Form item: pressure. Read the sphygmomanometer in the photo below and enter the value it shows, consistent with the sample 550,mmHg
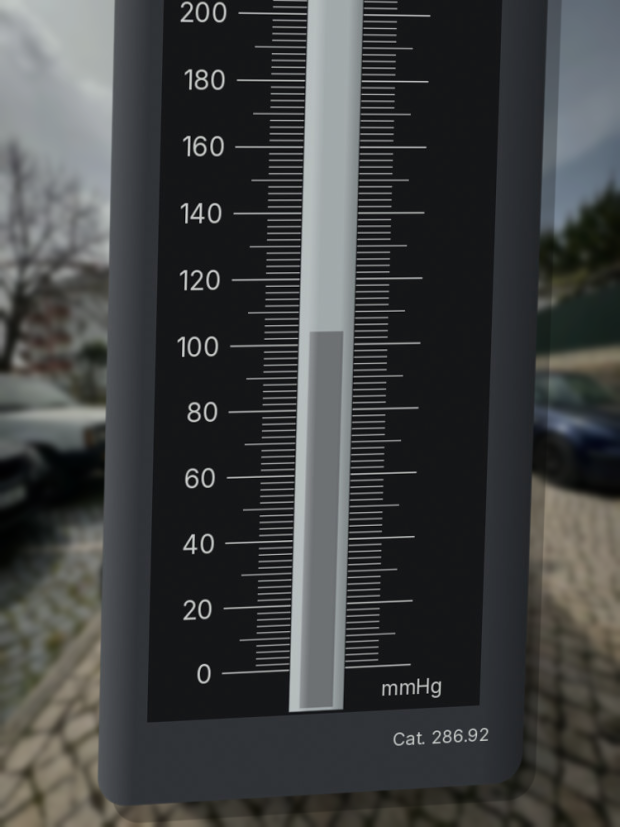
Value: 104,mmHg
